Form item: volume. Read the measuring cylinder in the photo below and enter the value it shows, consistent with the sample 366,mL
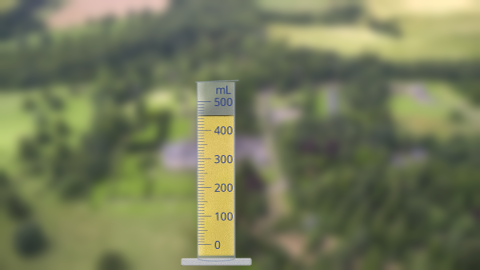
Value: 450,mL
